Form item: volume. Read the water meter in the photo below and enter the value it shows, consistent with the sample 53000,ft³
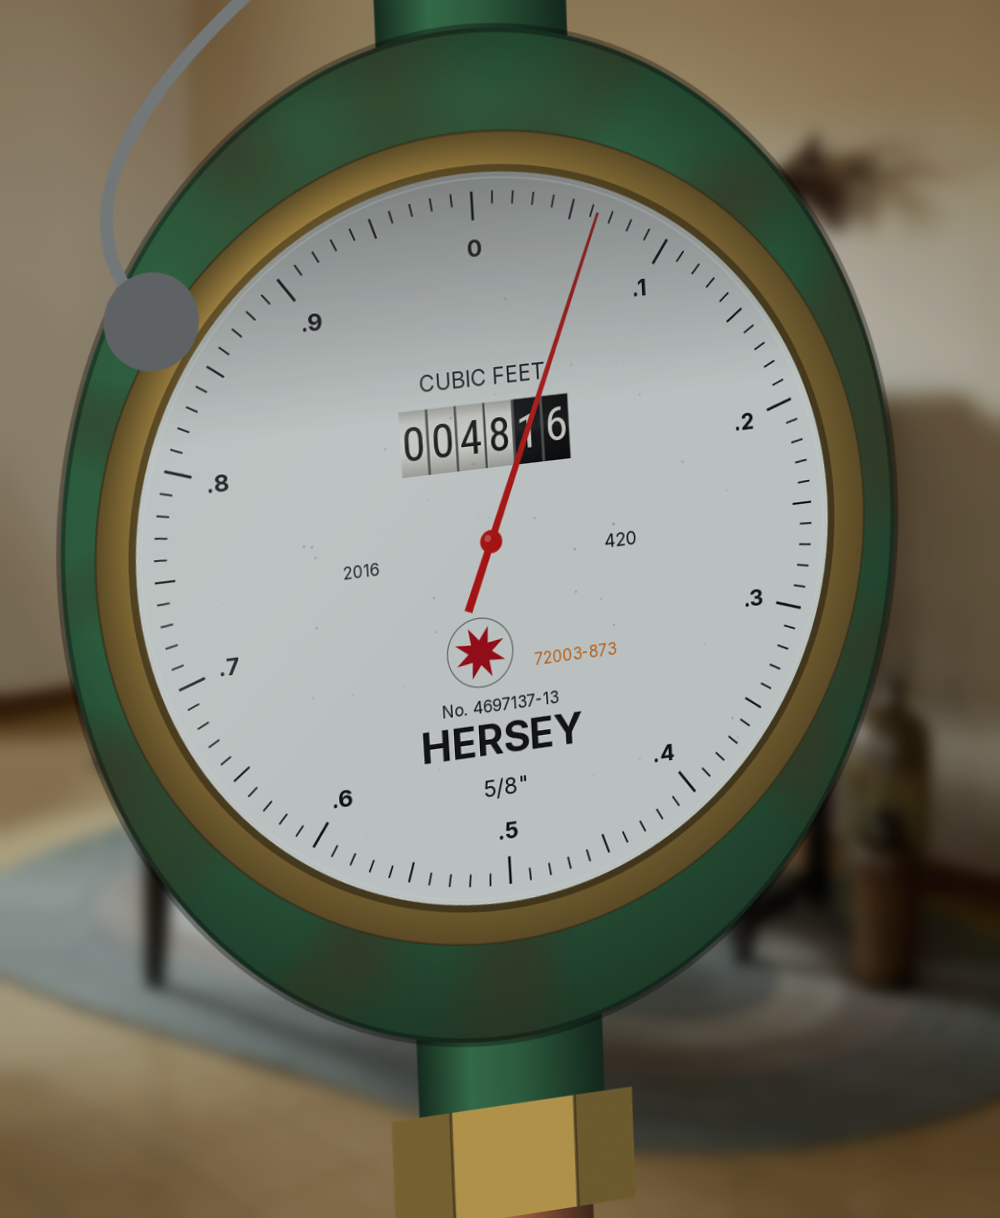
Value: 4816.06,ft³
